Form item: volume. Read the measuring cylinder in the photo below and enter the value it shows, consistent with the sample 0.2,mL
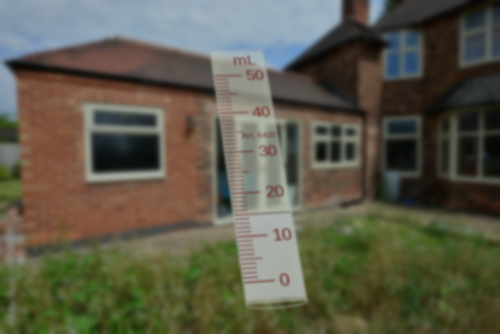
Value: 15,mL
